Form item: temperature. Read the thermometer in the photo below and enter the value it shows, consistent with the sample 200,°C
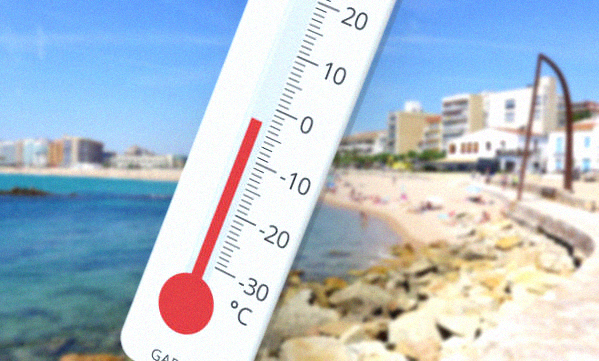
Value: -3,°C
